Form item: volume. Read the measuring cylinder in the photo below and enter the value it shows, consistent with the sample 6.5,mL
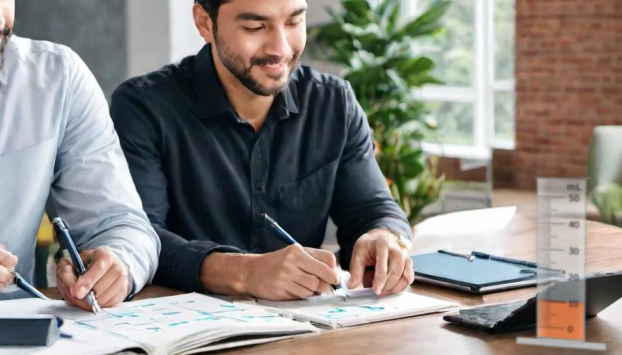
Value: 10,mL
